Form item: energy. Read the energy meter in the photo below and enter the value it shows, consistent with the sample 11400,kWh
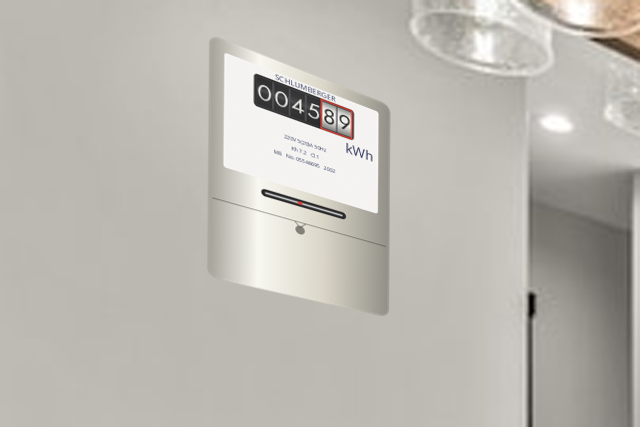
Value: 45.89,kWh
